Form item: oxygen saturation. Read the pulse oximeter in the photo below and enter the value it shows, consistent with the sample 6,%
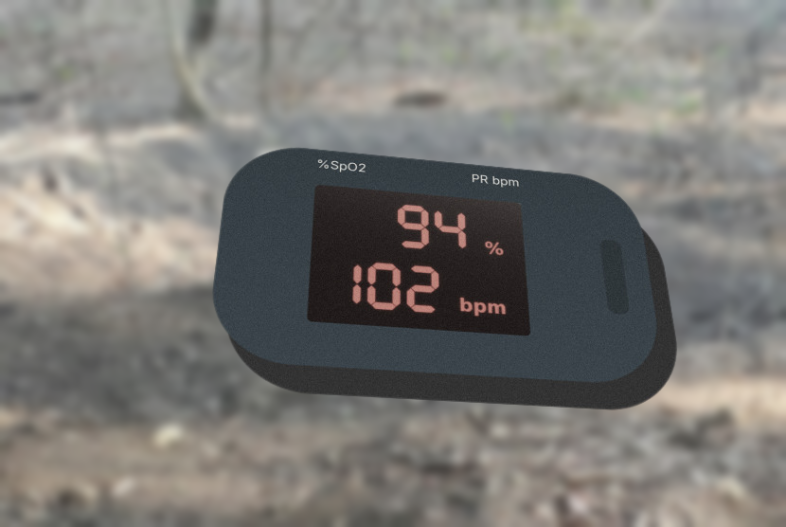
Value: 94,%
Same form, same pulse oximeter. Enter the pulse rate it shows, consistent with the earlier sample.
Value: 102,bpm
